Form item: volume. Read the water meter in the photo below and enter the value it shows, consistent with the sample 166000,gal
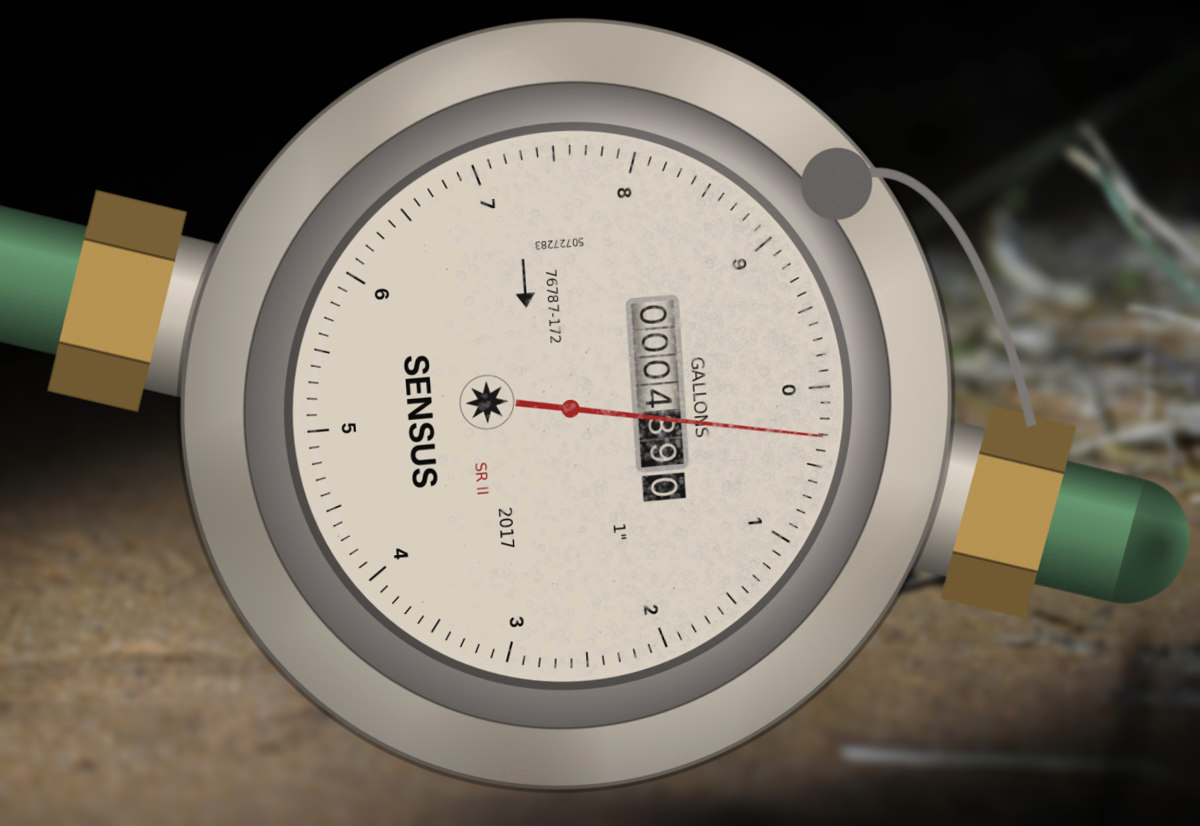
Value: 4890.3,gal
